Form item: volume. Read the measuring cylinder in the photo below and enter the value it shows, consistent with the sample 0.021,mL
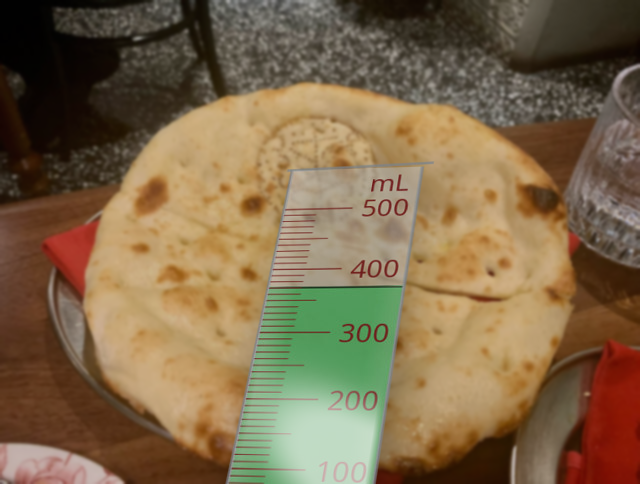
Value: 370,mL
